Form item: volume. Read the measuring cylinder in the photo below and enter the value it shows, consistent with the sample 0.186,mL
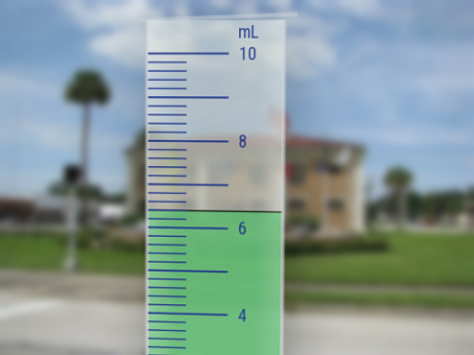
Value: 6.4,mL
